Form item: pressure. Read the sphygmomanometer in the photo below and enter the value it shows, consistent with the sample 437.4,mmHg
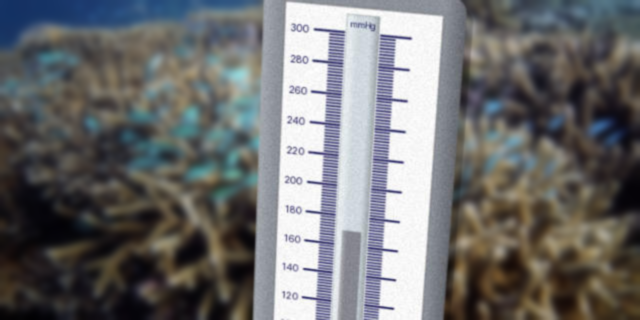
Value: 170,mmHg
